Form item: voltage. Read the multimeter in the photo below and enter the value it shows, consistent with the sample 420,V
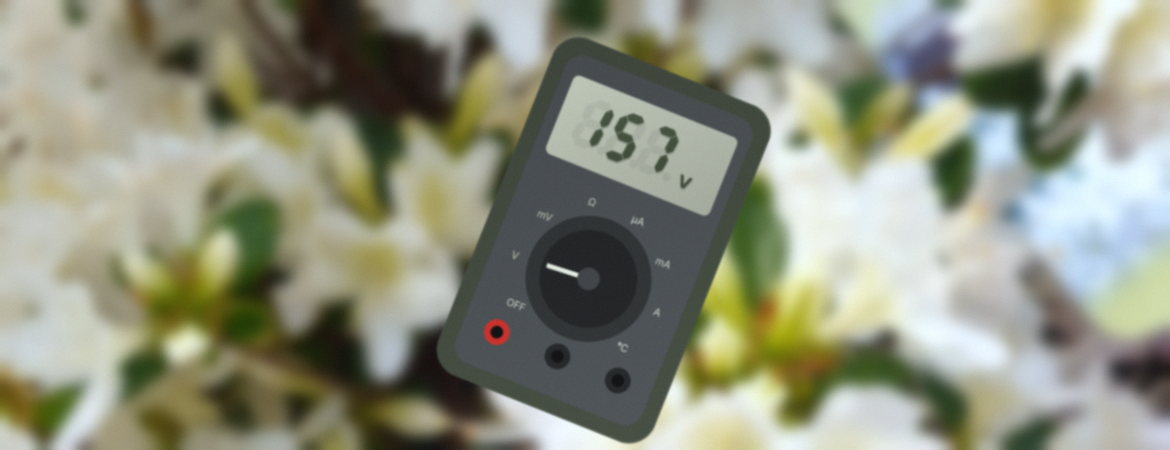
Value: 157,V
